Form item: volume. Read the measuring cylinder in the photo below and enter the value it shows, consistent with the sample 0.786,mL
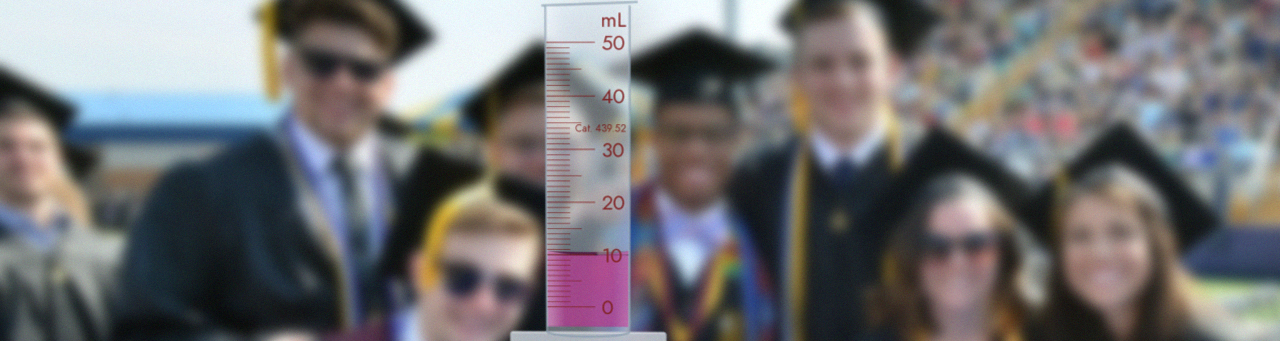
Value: 10,mL
